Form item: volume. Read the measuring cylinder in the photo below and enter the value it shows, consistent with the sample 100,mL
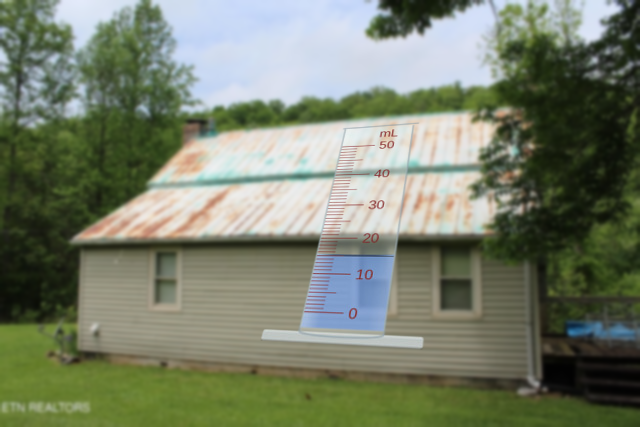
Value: 15,mL
